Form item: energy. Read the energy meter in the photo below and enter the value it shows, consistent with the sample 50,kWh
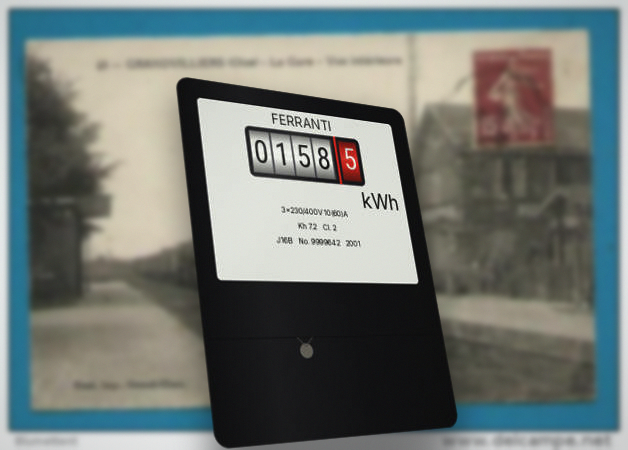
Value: 158.5,kWh
